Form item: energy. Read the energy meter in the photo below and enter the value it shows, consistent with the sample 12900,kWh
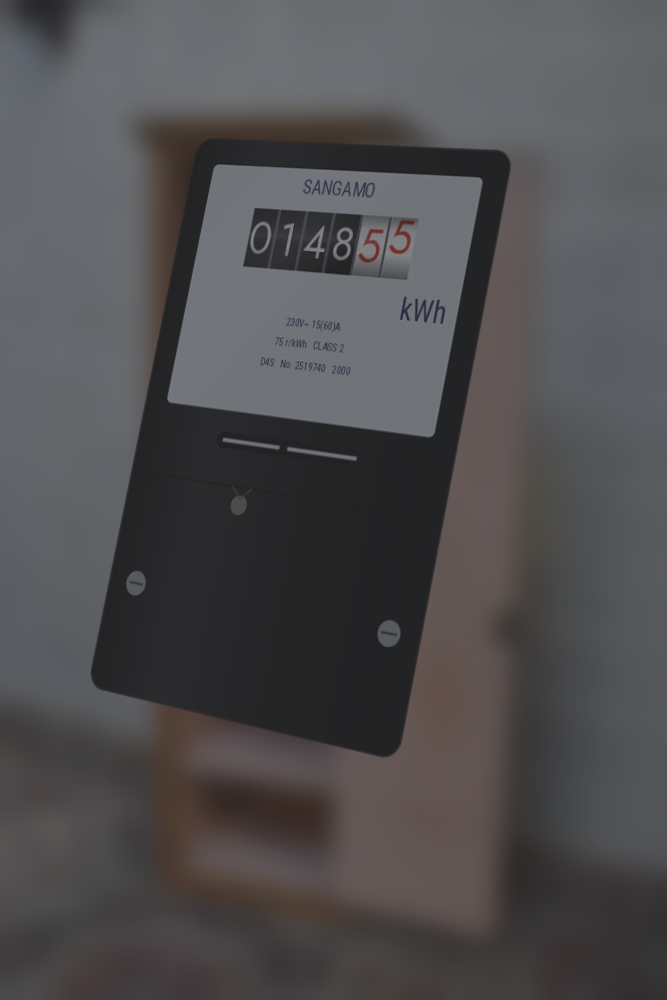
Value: 148.55,kWh
